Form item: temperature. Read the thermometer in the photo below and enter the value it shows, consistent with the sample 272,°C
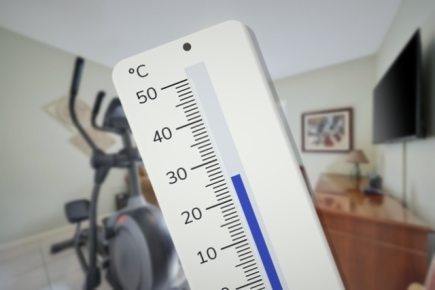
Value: 25,°C
